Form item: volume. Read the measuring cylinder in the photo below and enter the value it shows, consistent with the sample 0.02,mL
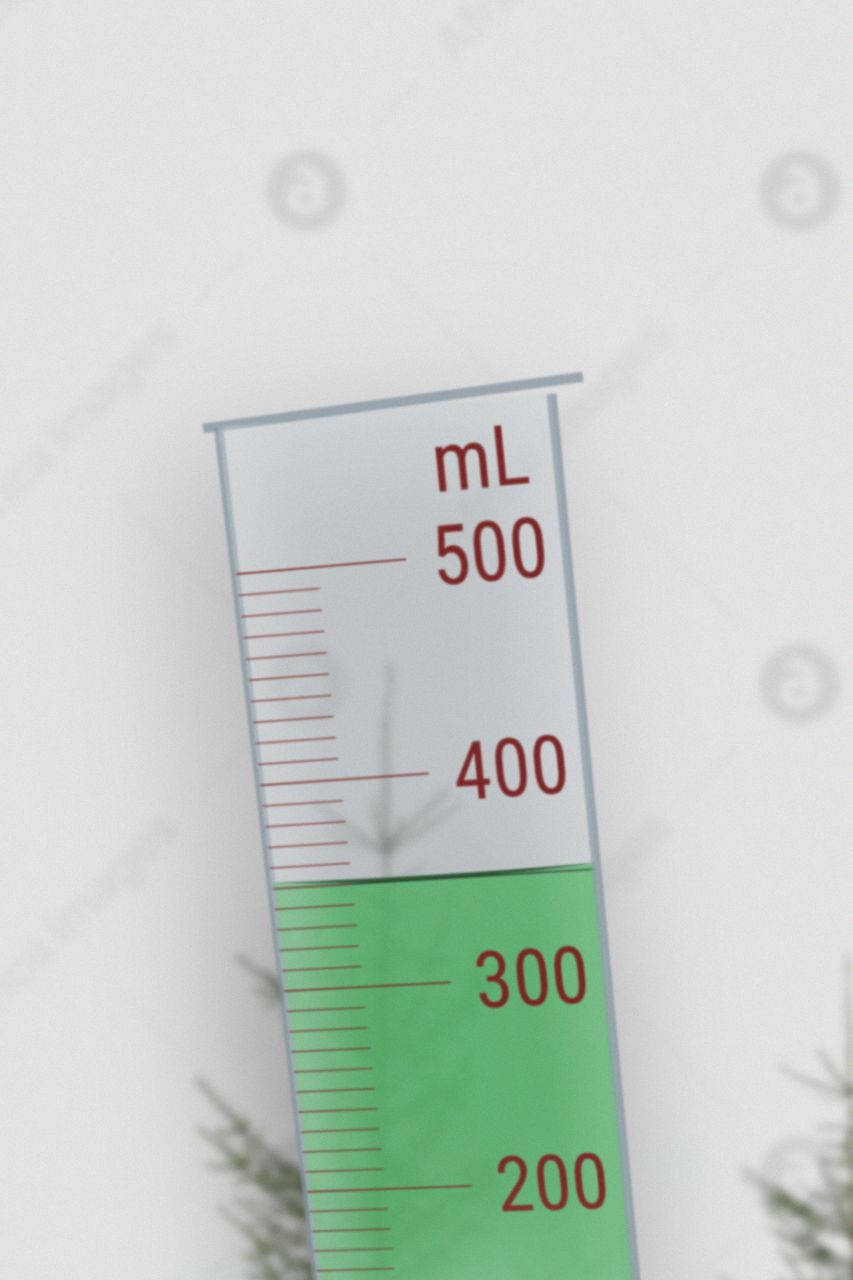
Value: 350,mL
